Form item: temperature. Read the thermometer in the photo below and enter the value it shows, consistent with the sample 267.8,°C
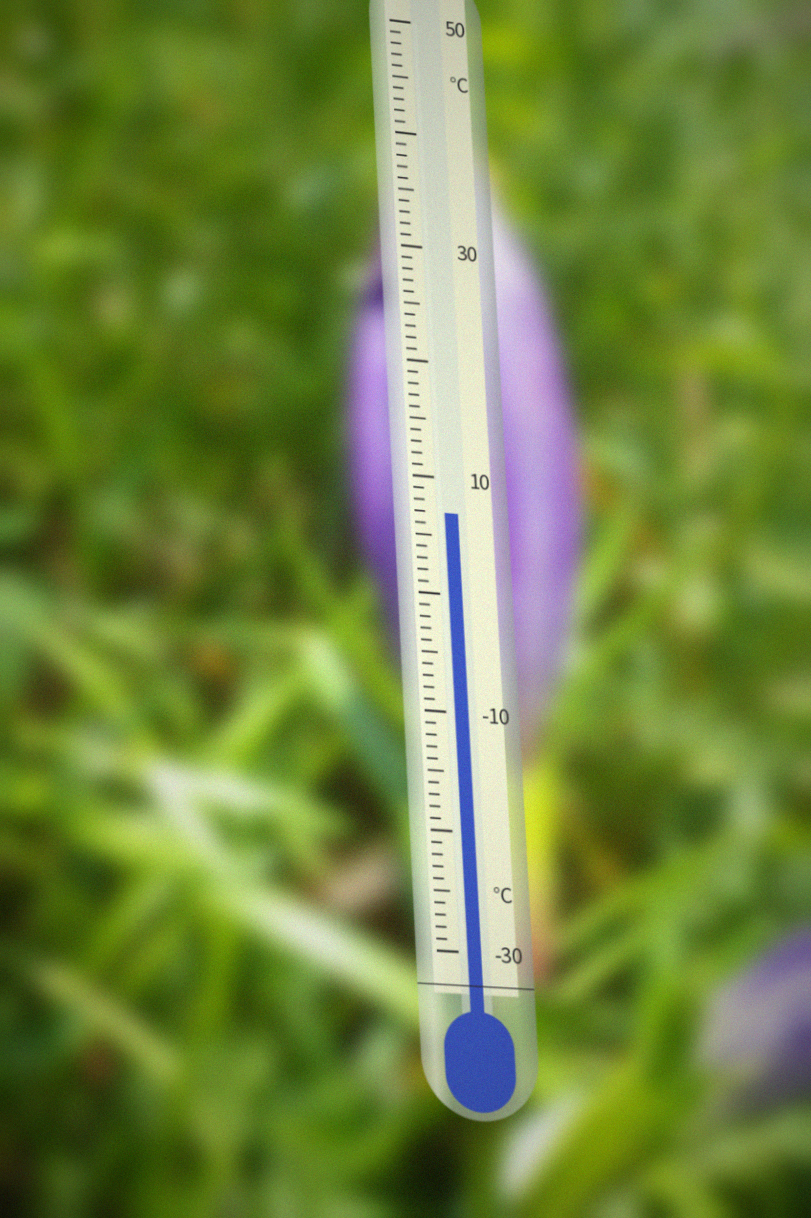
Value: 7,°C
